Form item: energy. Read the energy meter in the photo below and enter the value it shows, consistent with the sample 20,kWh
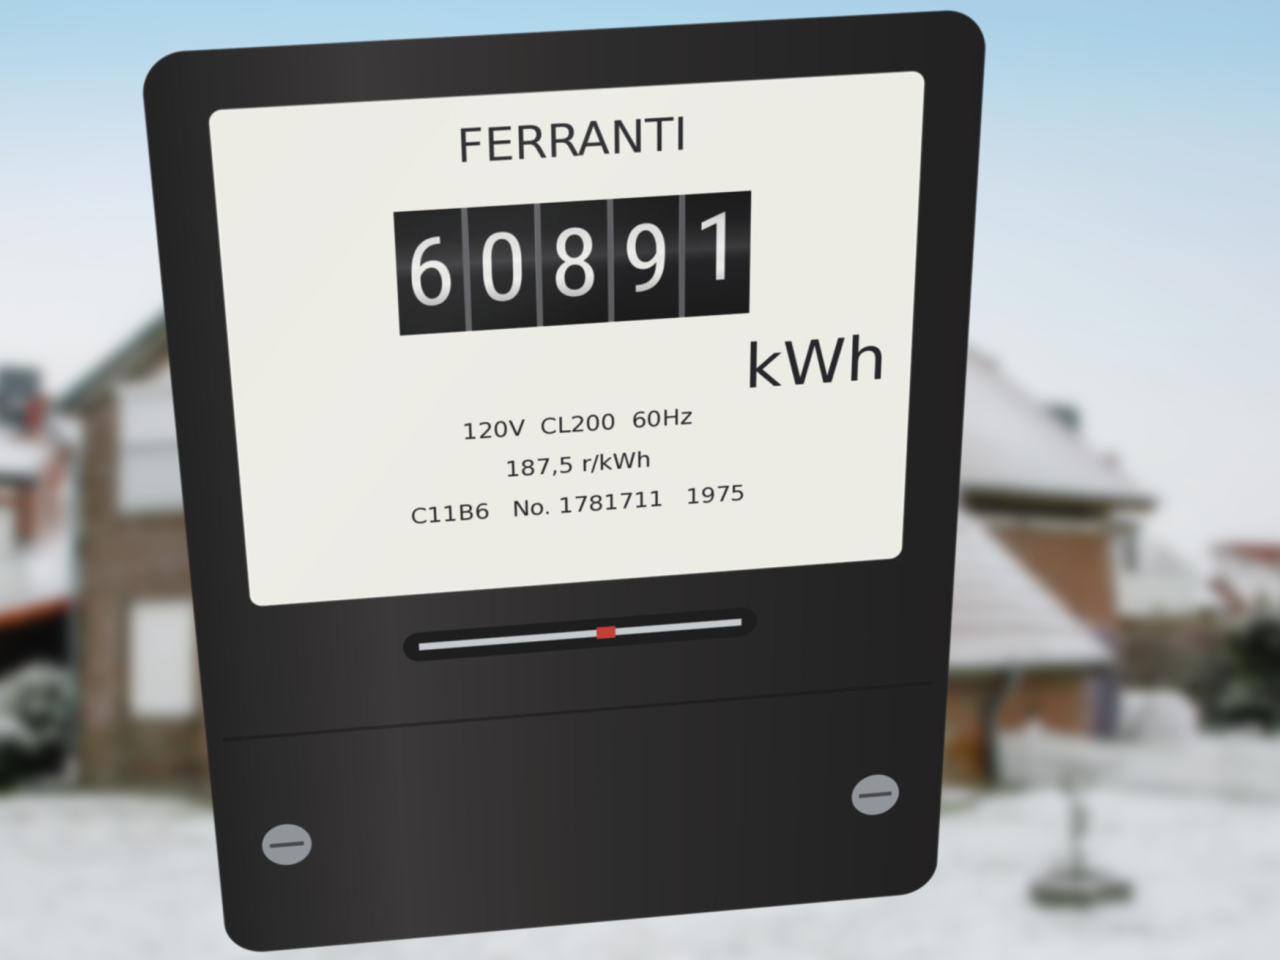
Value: 60891,kWh
